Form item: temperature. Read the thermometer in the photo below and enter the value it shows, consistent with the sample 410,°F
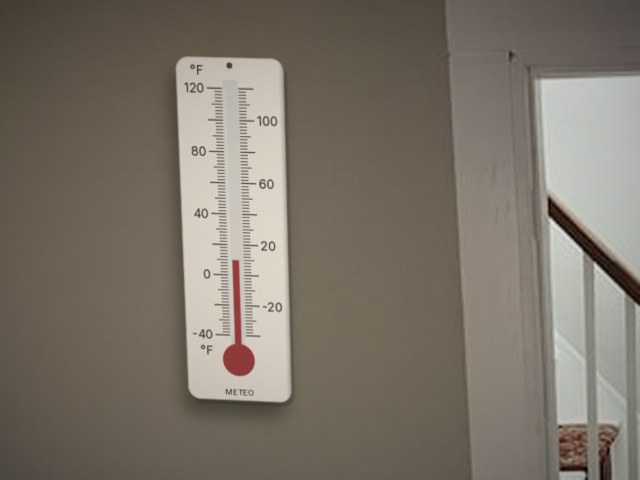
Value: 10,°F
